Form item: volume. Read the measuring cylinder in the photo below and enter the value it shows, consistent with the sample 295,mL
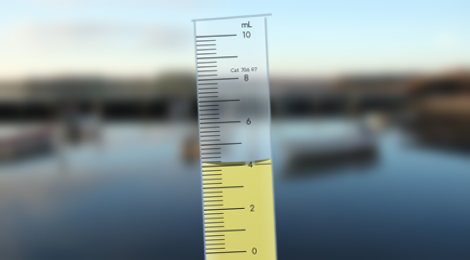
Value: 4,mL
